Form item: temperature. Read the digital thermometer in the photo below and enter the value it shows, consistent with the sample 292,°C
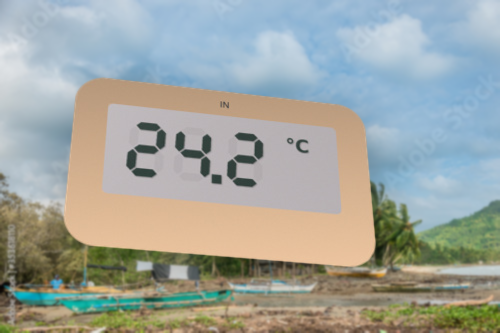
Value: 24.2,°C
